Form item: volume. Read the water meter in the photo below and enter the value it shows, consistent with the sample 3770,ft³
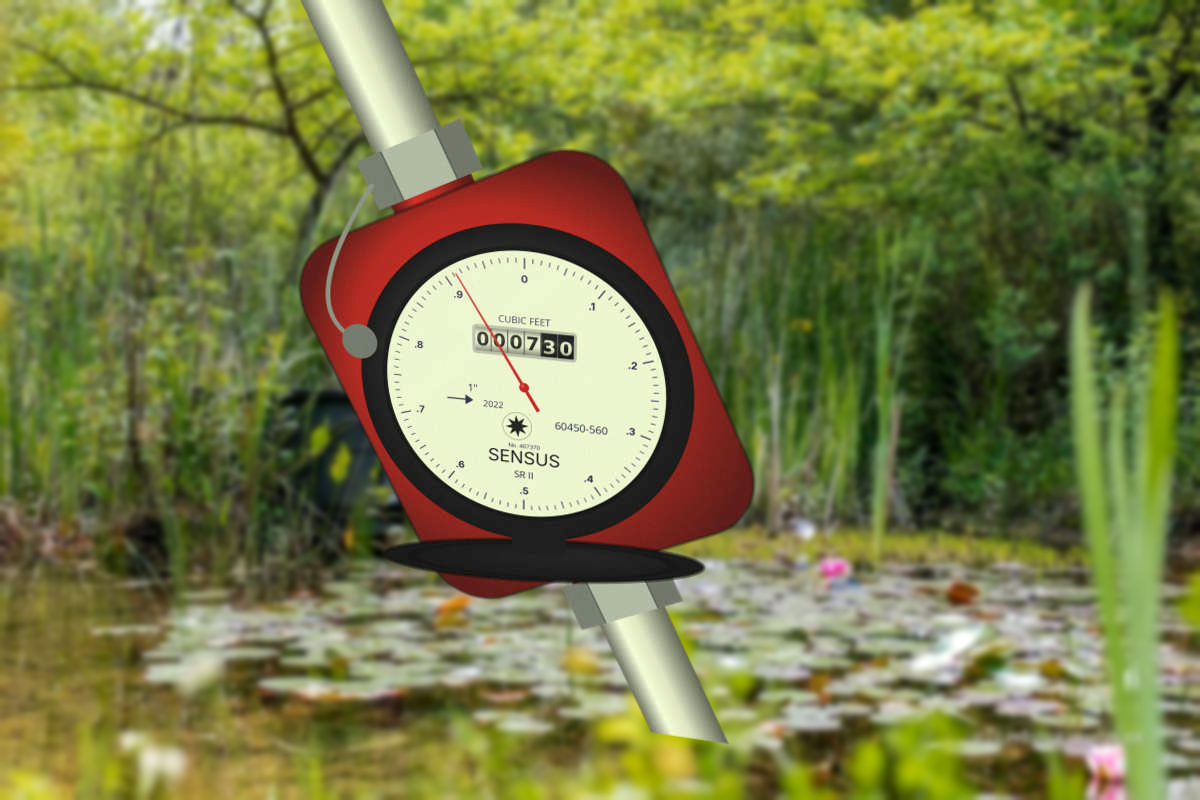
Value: 729.91,ft³
